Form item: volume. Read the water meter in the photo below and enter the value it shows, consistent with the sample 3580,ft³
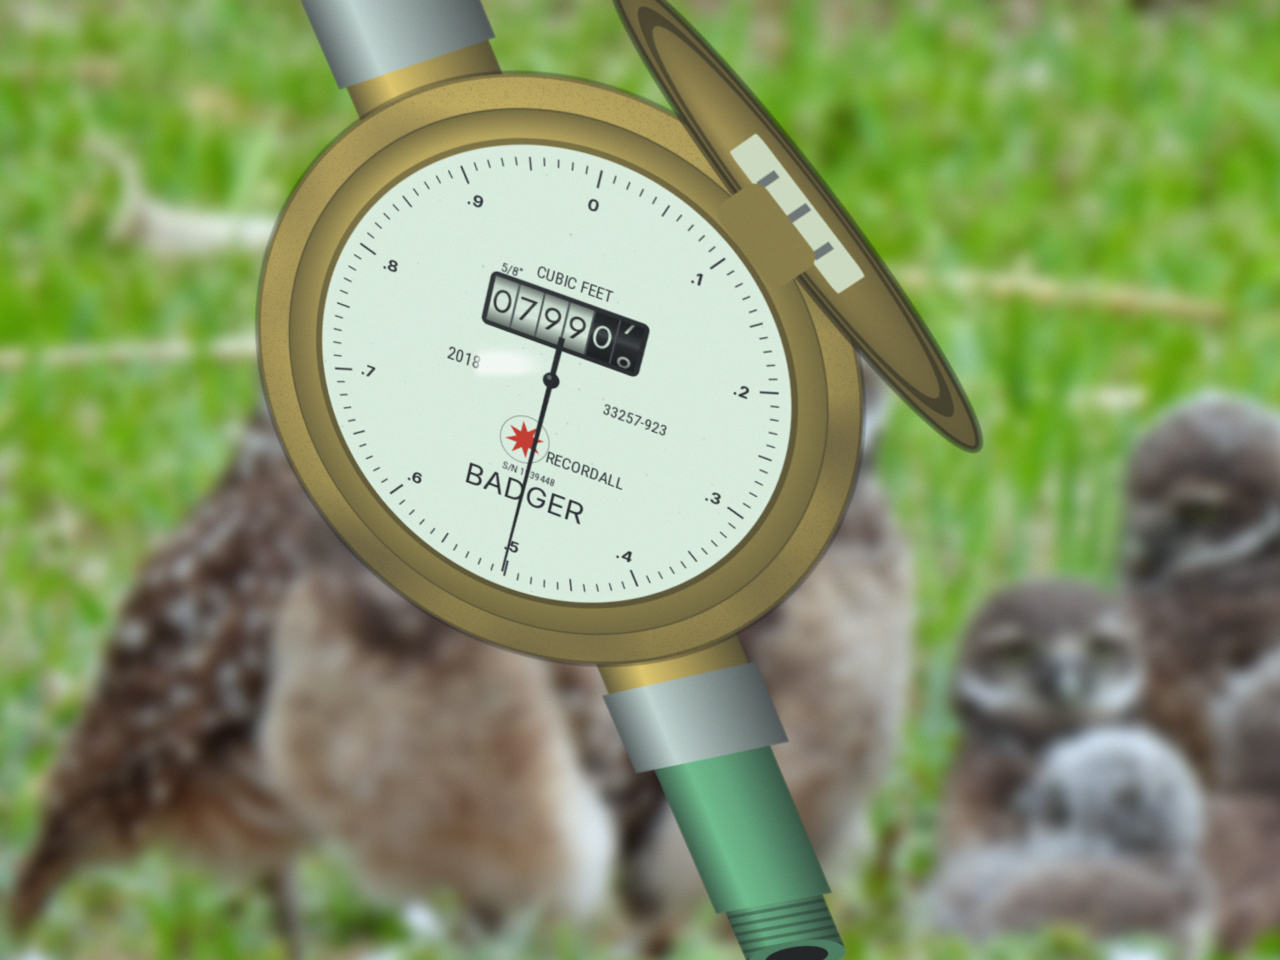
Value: 79907.50,ft³
